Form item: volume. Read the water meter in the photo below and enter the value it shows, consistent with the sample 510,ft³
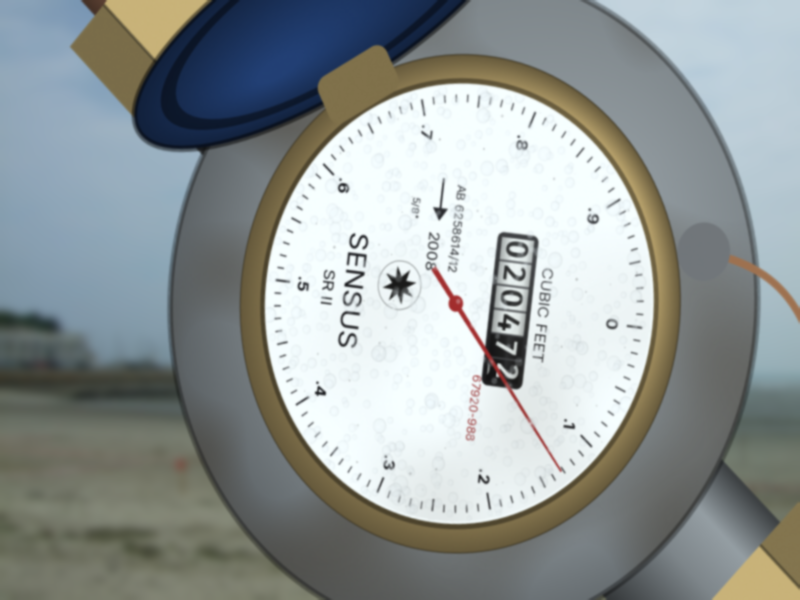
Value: 20472.13,ft³
